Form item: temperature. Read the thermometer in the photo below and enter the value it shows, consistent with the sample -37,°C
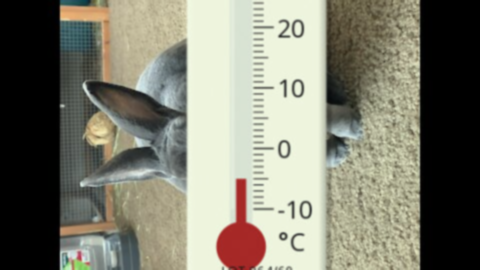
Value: -5,°C
